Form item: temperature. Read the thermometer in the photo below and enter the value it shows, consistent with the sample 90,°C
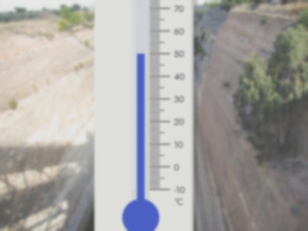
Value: 50,°C
